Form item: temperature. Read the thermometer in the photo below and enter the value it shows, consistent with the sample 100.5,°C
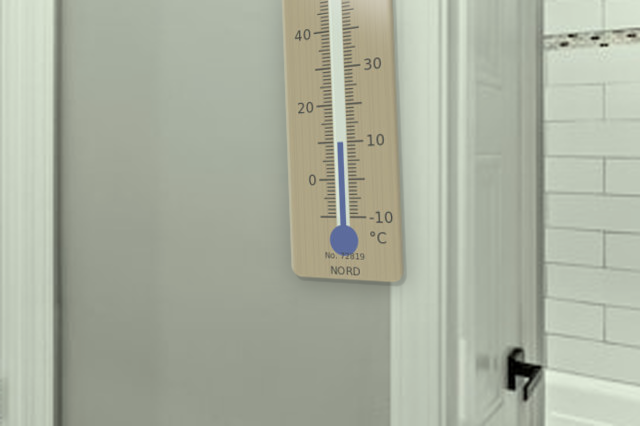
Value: 10,°C
